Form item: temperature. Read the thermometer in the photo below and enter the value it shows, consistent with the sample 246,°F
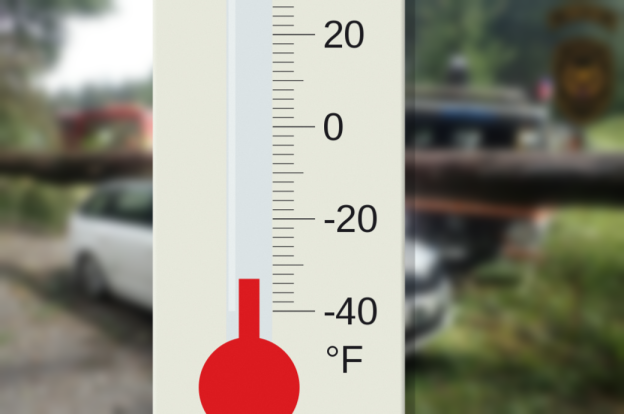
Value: -33,°F
